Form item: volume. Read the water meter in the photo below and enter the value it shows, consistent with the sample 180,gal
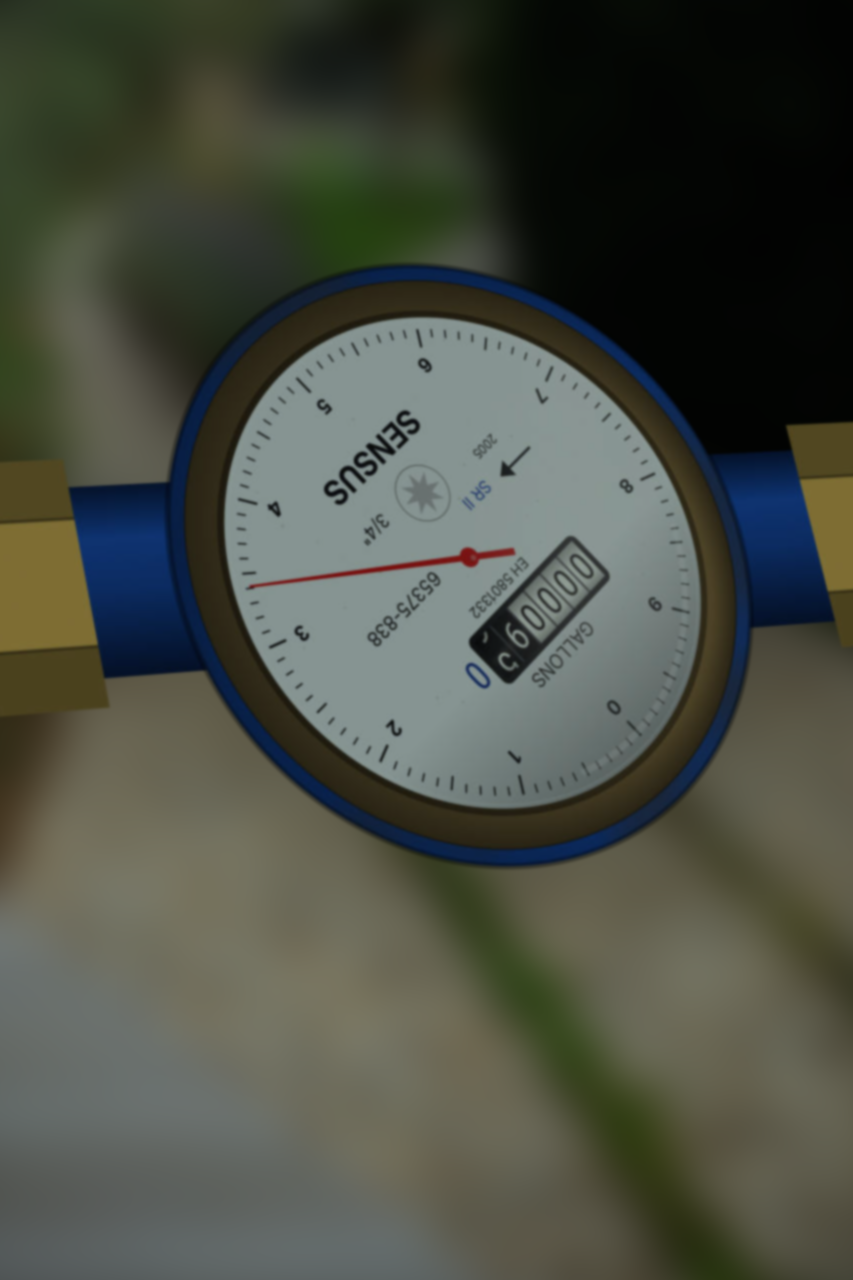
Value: 953.4,gal
